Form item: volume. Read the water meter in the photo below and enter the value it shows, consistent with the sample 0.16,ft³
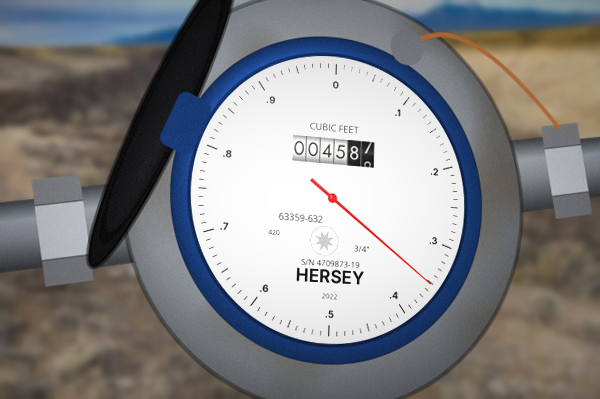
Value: 4587.35,ft³
